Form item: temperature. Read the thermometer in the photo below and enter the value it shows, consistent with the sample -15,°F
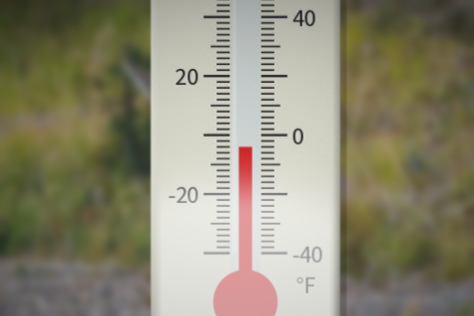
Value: -4,°F
